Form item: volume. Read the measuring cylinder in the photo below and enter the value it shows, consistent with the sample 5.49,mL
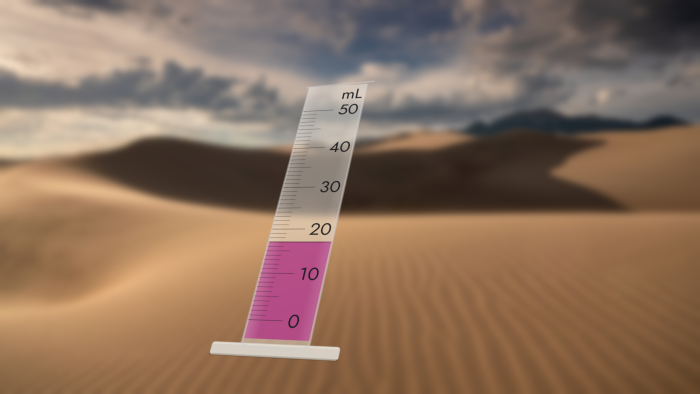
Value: 17,mL
